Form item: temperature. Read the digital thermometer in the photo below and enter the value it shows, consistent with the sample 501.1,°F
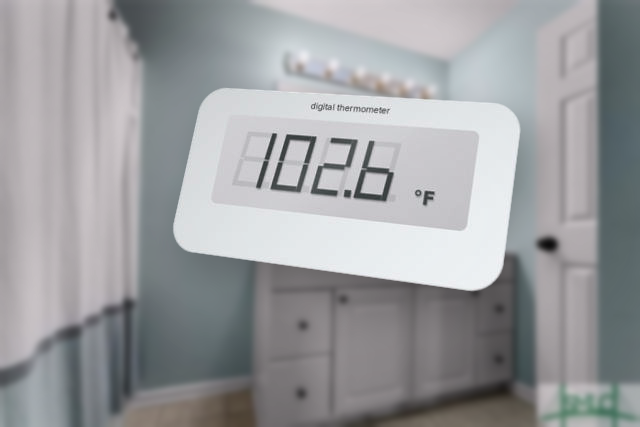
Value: 102.6,°F
